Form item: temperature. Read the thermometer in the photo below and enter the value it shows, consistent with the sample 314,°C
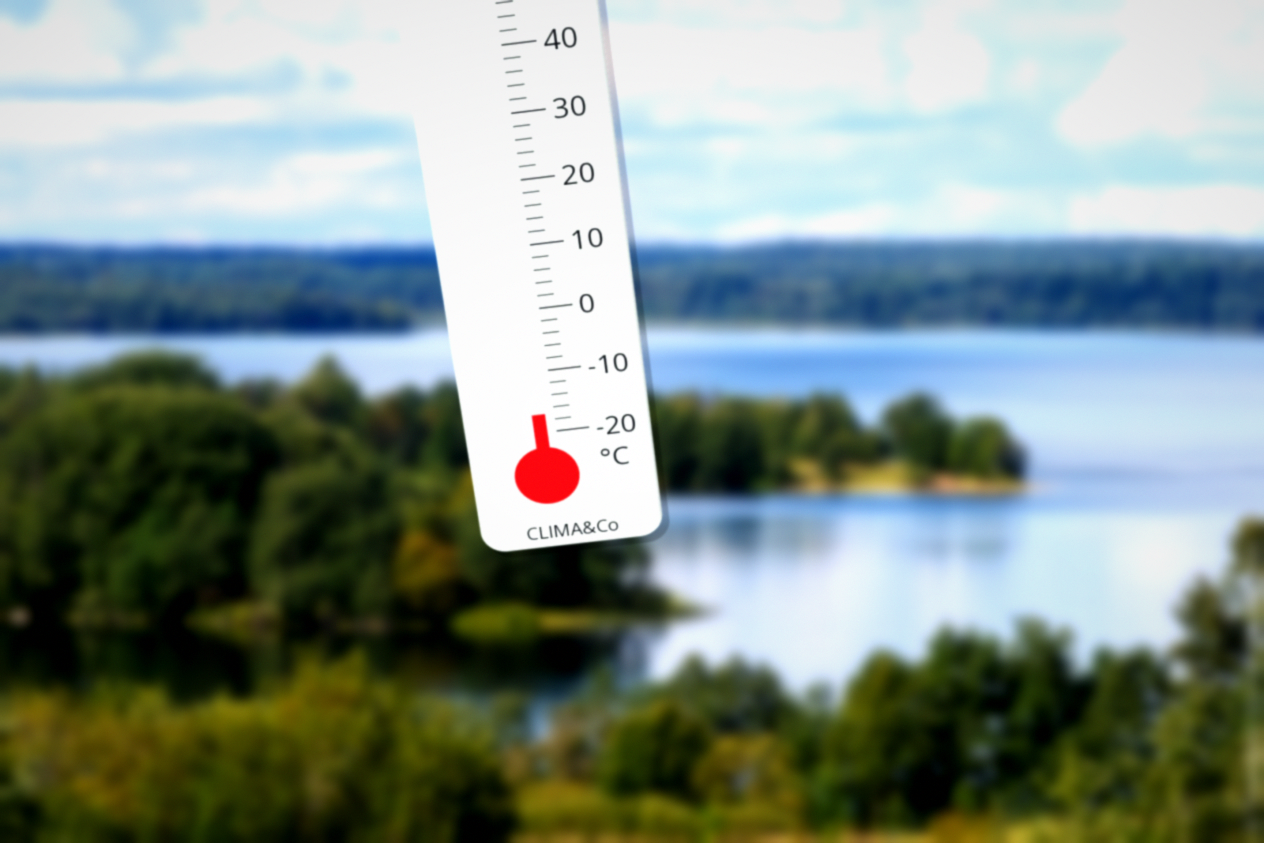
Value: -17,°C
